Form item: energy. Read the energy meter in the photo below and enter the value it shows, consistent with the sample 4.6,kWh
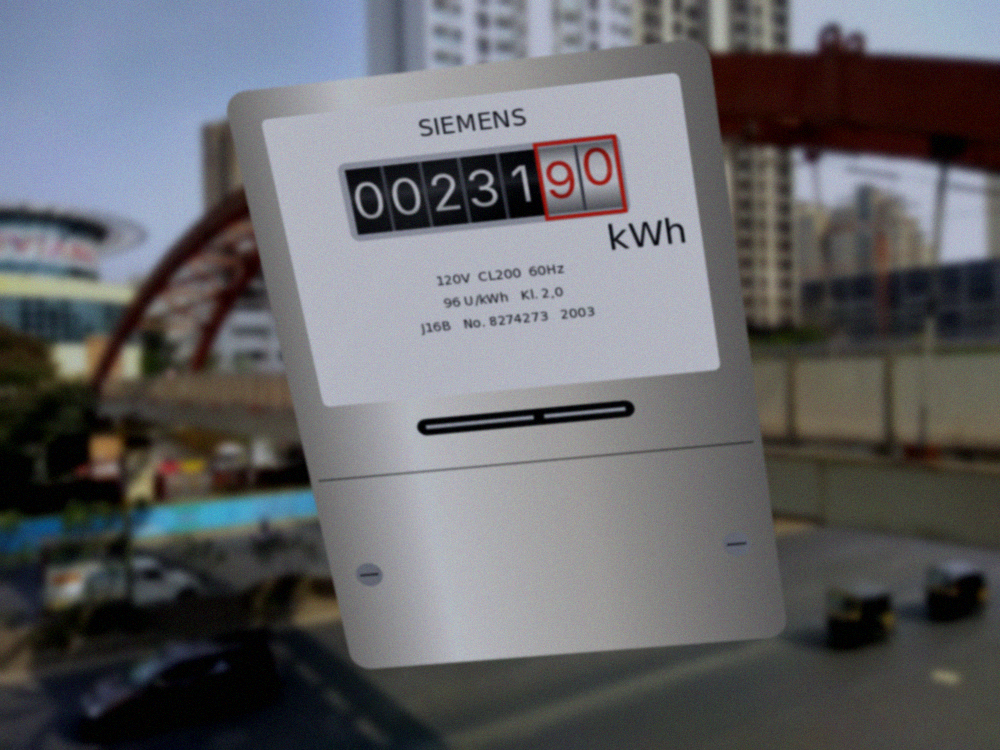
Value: 231.90,kWh
